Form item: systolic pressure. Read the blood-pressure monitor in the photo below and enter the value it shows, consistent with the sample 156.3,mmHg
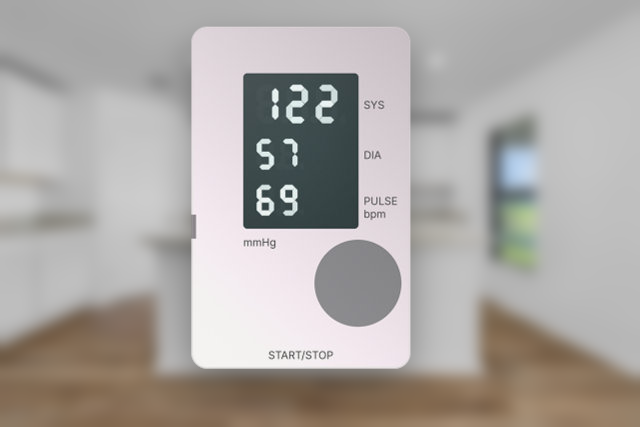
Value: 122,mmHg
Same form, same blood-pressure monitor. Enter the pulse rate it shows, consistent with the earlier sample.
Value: 69,bpm
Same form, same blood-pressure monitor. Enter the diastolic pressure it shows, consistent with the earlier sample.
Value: 57,mmHg
